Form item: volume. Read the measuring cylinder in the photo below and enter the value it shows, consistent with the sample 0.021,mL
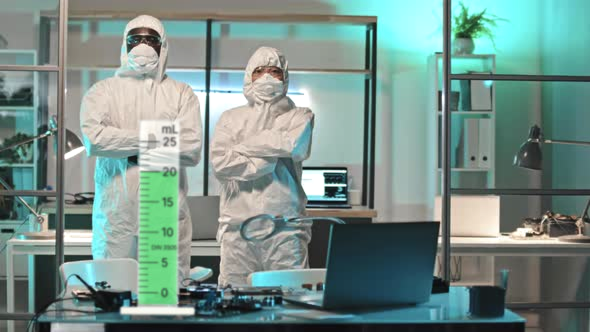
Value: 20,mL
